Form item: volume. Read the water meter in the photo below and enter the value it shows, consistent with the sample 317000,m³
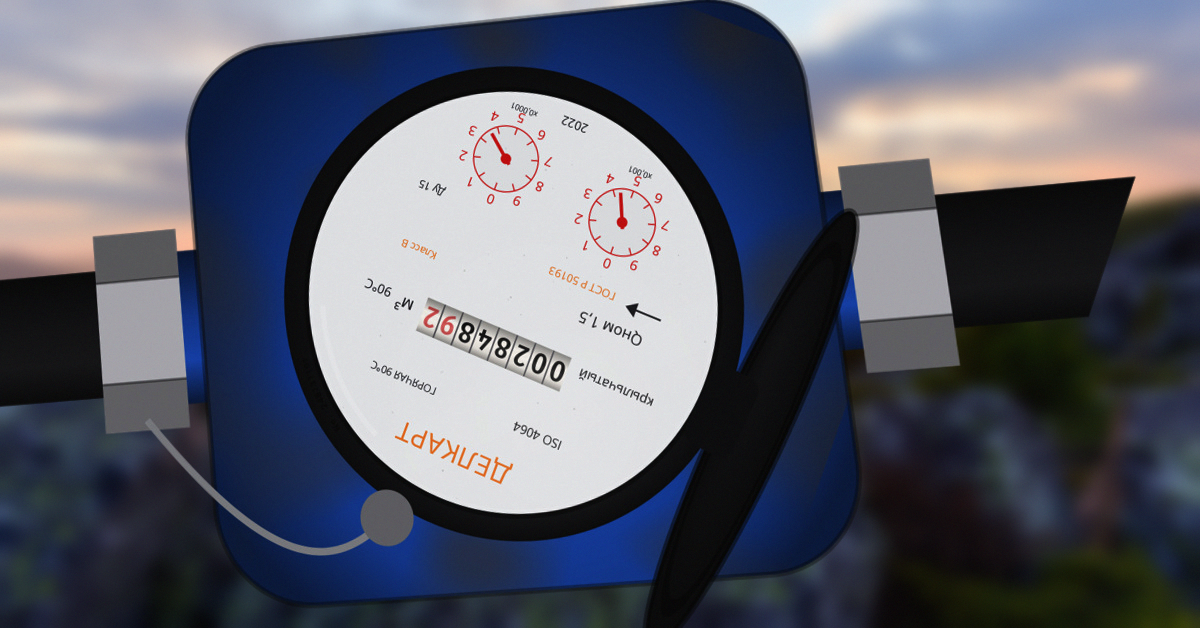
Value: 2848.9243,m³
